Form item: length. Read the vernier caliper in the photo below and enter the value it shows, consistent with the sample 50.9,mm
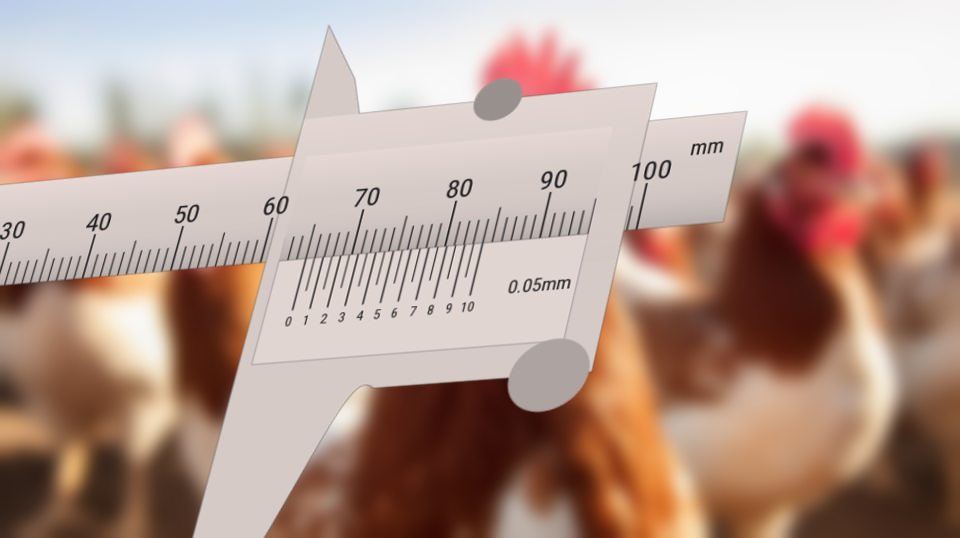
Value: 65.0,mm
